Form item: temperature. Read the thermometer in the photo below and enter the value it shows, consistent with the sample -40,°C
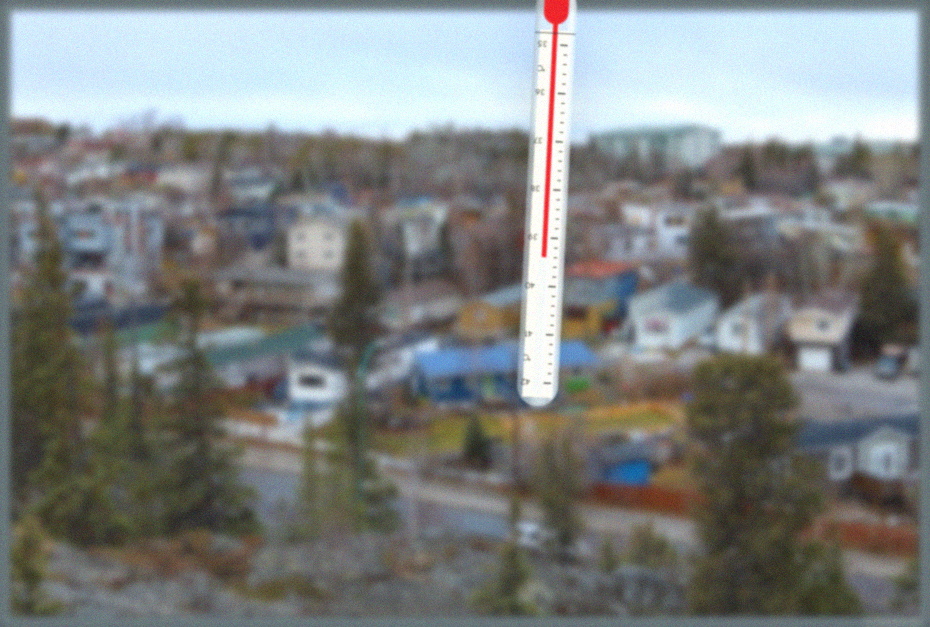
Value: 39.4,°C
